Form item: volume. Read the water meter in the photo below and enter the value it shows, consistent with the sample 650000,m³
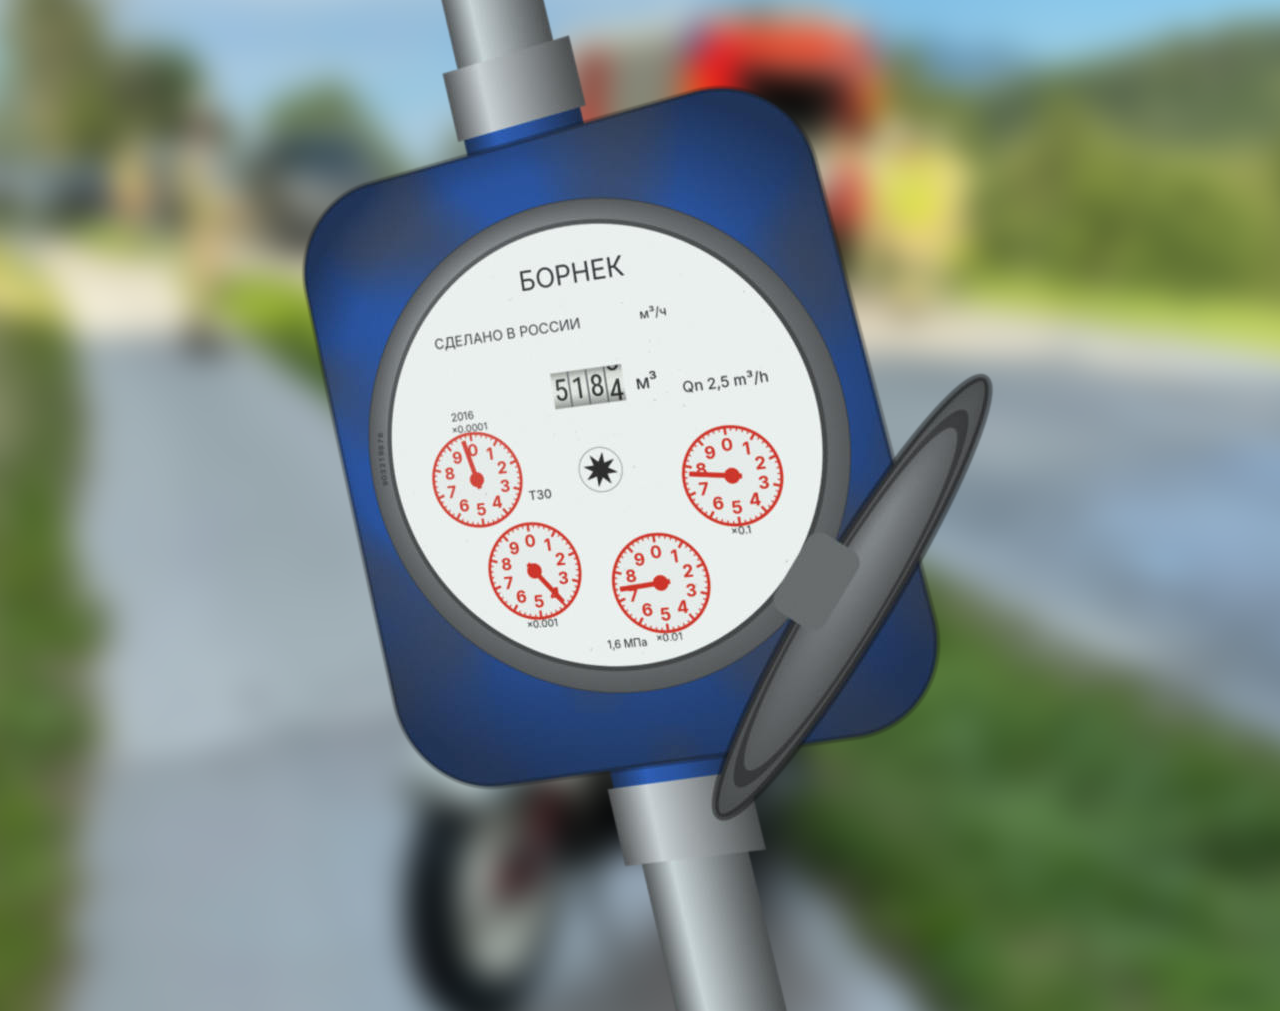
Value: 5183.7739,m³
